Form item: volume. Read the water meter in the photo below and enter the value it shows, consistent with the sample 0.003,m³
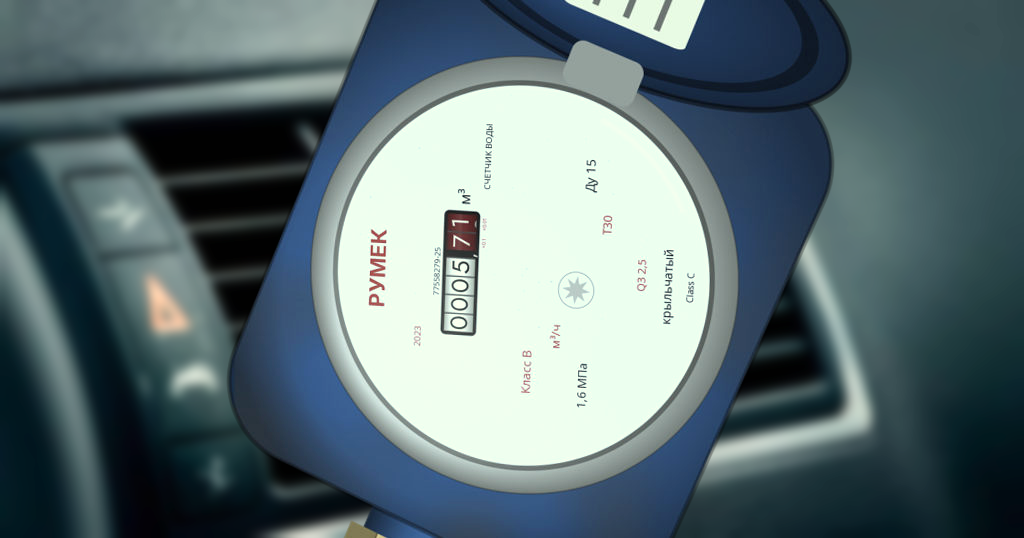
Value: 5.71,m³
